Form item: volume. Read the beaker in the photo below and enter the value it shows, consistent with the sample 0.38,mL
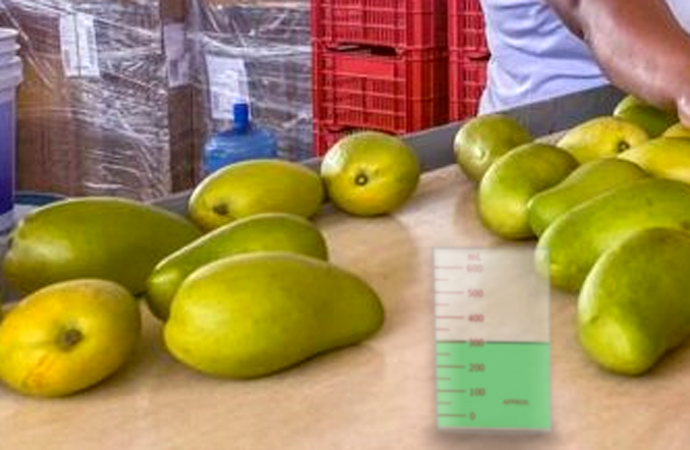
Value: 300,mL
